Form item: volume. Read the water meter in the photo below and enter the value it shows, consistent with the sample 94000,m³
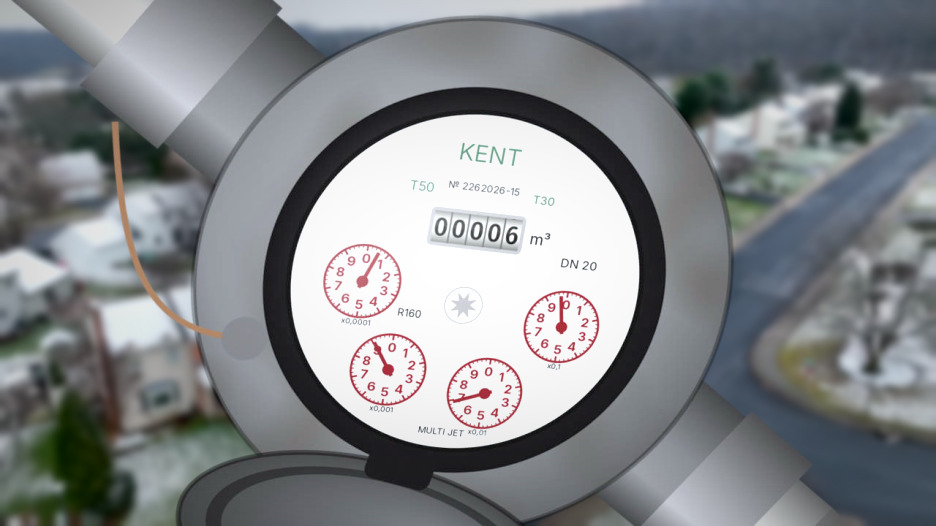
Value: 5.9690,m³
